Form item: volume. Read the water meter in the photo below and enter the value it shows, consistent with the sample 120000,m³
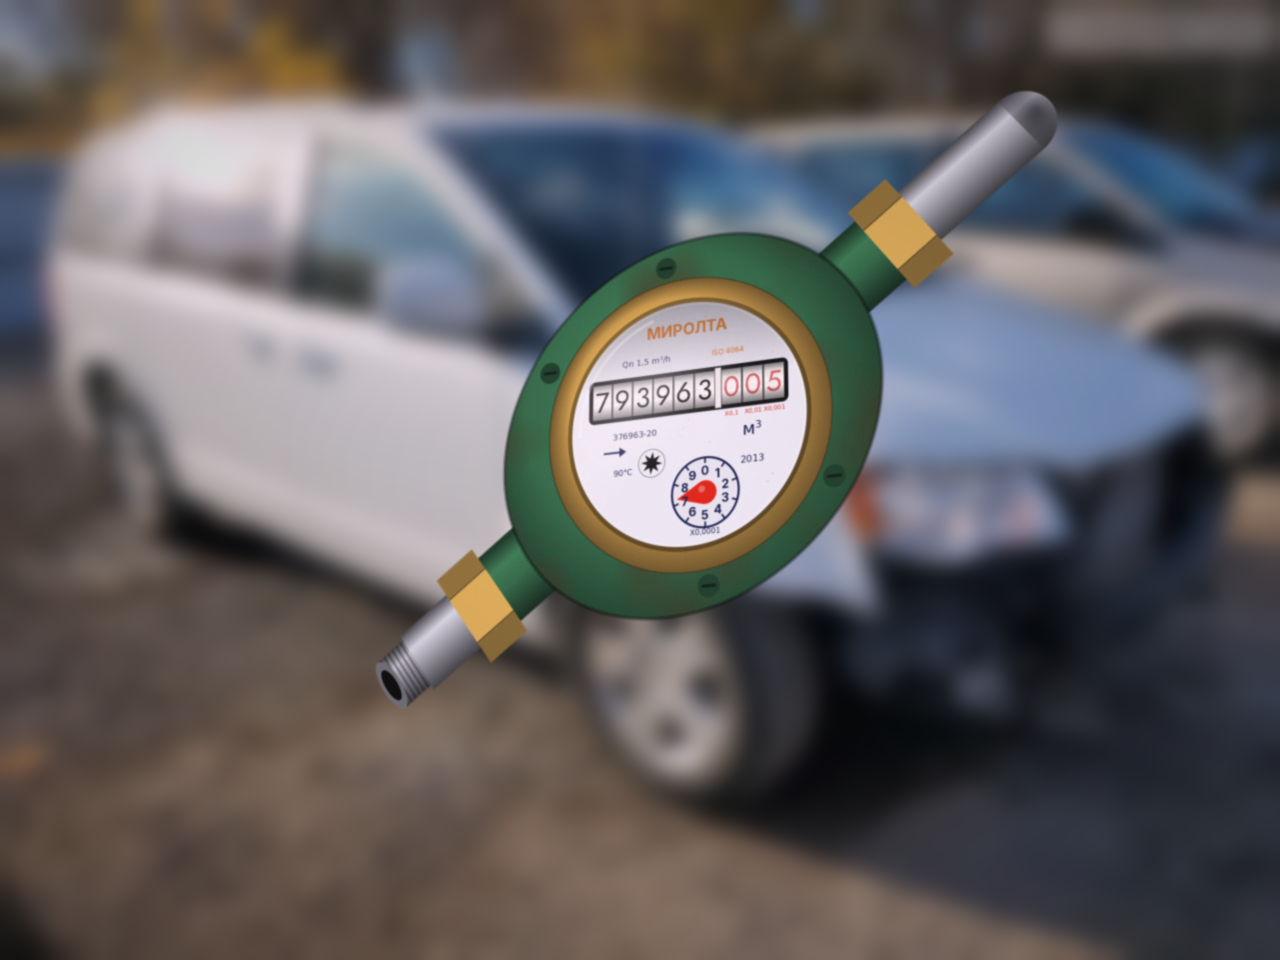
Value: 793963.0057,m³
